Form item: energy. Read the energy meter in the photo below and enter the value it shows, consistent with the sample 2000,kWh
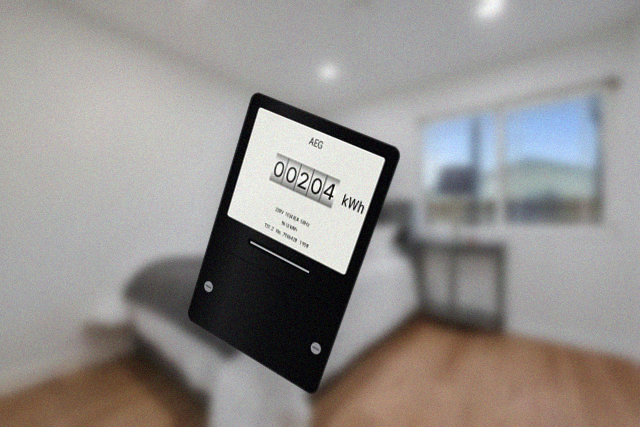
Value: 204,kWh
